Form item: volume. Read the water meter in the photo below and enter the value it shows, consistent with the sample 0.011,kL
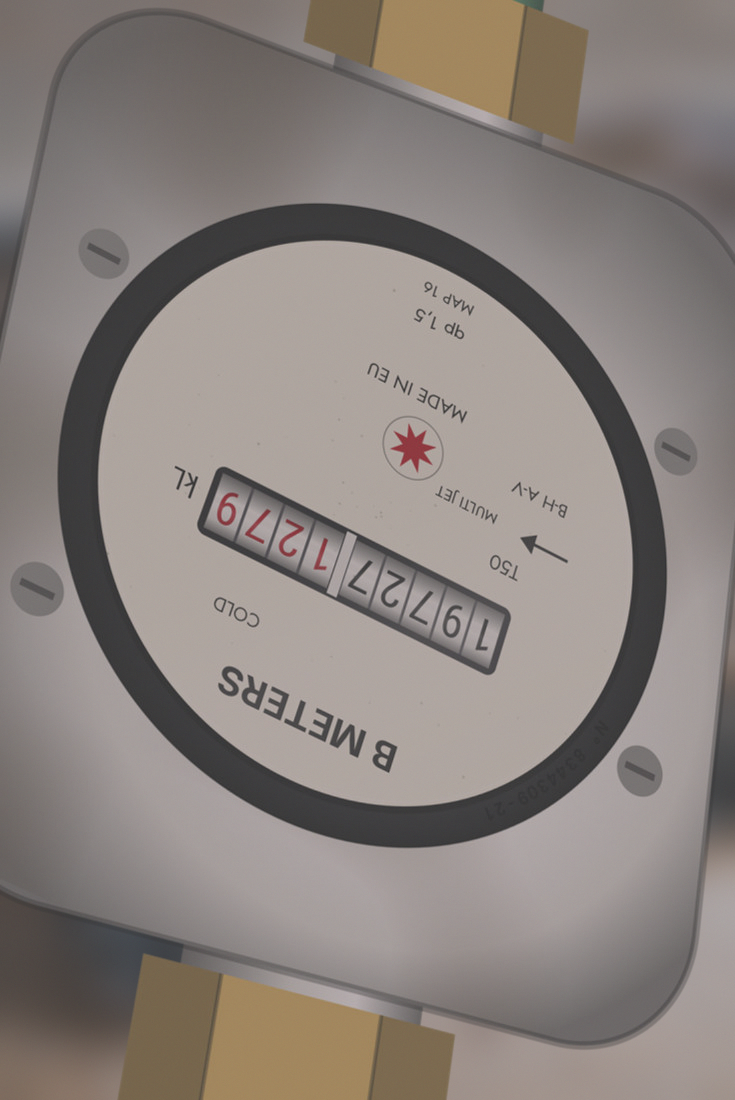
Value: 19727.1279,kL
